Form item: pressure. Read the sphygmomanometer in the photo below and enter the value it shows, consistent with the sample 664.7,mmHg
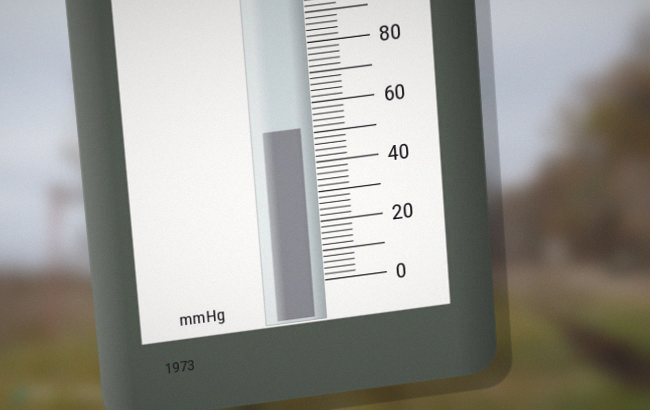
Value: 52,mmHg
